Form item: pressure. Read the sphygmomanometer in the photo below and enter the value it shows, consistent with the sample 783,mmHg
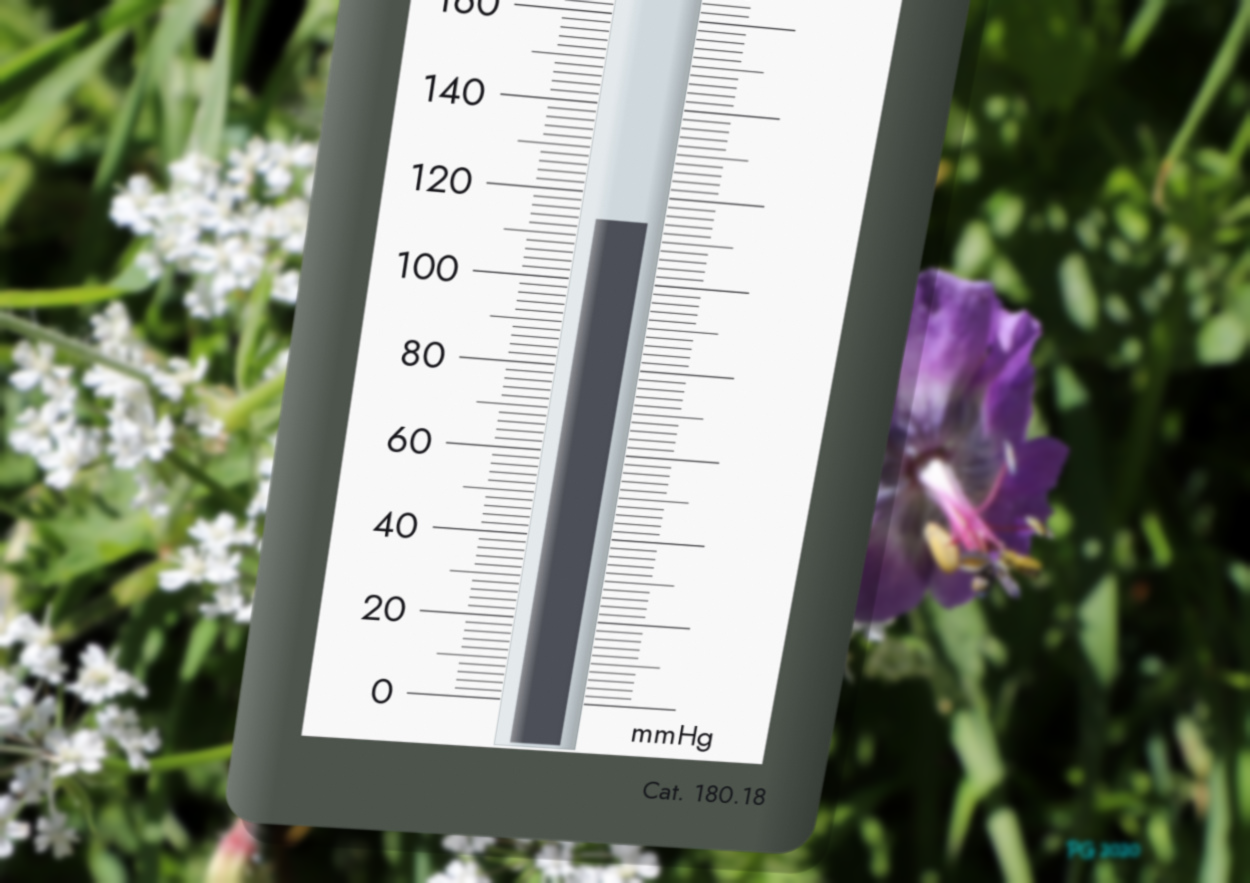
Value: 114,mmHg
